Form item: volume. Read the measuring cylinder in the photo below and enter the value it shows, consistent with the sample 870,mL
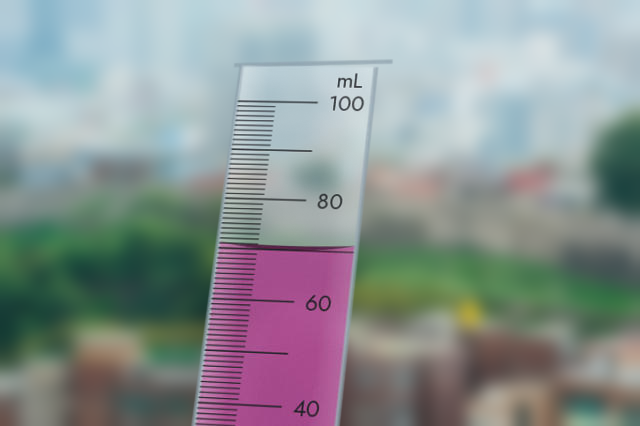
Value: 70,mL
